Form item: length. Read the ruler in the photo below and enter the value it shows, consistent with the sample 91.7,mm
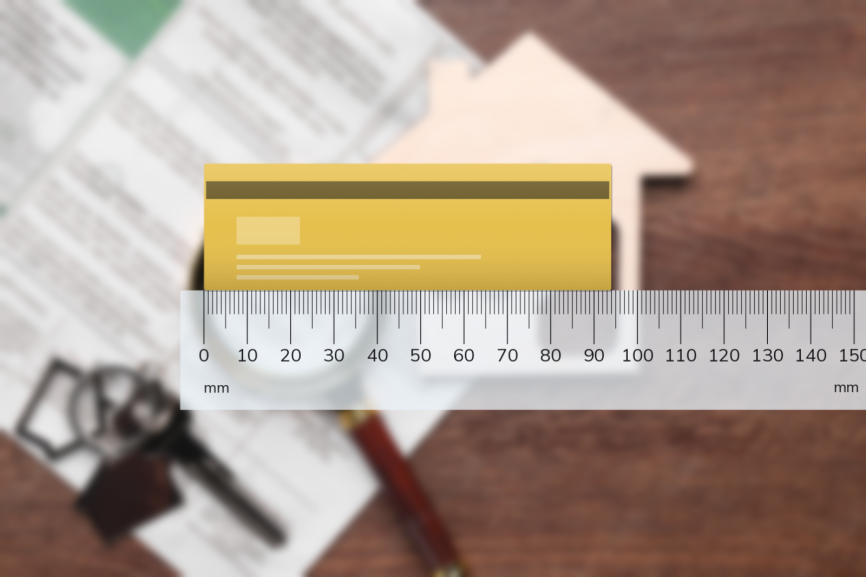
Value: 94,mm
